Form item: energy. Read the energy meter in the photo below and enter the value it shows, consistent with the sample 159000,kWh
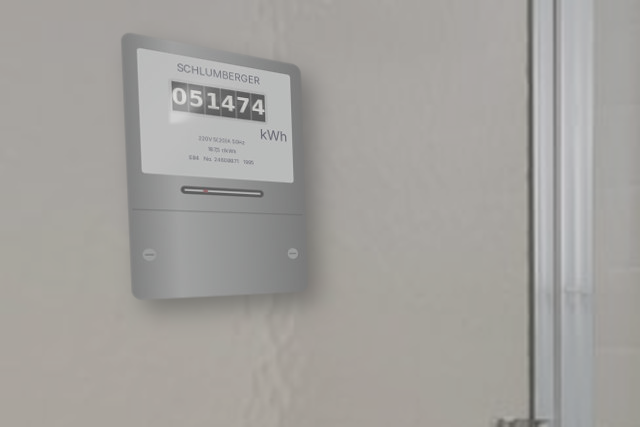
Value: 51474,kWh
